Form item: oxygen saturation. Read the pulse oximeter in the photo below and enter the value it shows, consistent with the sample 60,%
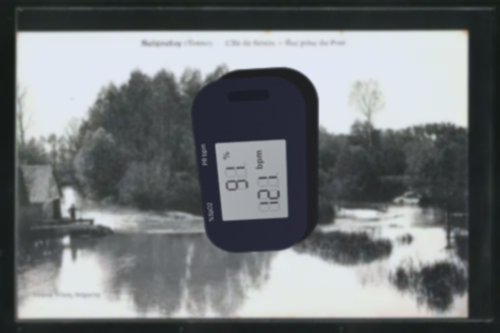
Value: 91,%
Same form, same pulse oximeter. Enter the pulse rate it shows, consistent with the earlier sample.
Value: 121,bpm
